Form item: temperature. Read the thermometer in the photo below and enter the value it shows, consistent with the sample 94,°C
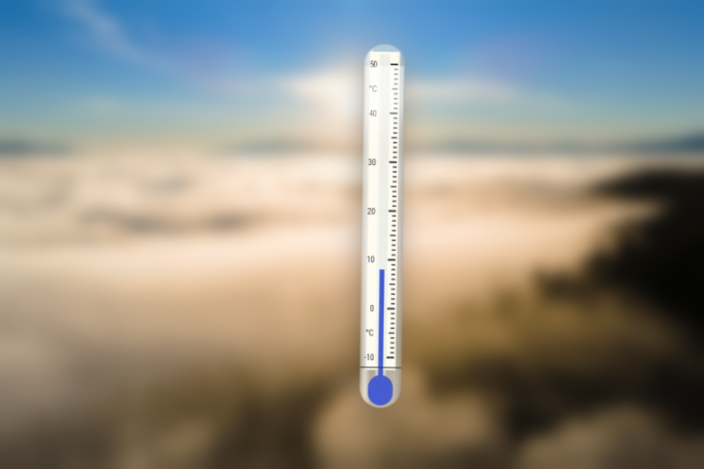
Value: 8,°C
